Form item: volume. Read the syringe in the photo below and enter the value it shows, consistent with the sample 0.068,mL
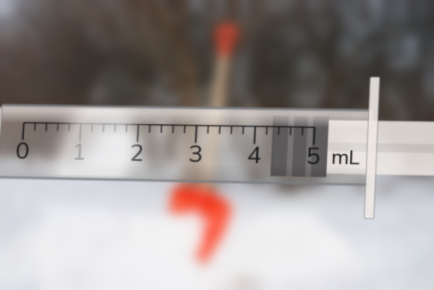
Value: 4.3,mL
